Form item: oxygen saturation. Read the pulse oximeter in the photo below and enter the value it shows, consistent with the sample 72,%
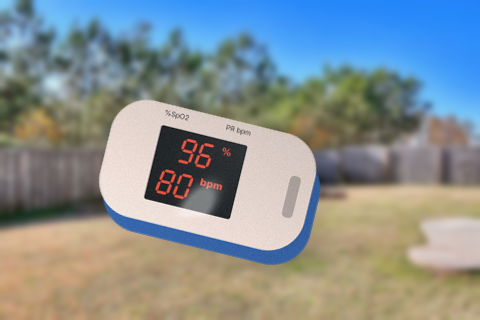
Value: 96,%
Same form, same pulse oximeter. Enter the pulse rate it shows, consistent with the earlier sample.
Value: 80,bpm
